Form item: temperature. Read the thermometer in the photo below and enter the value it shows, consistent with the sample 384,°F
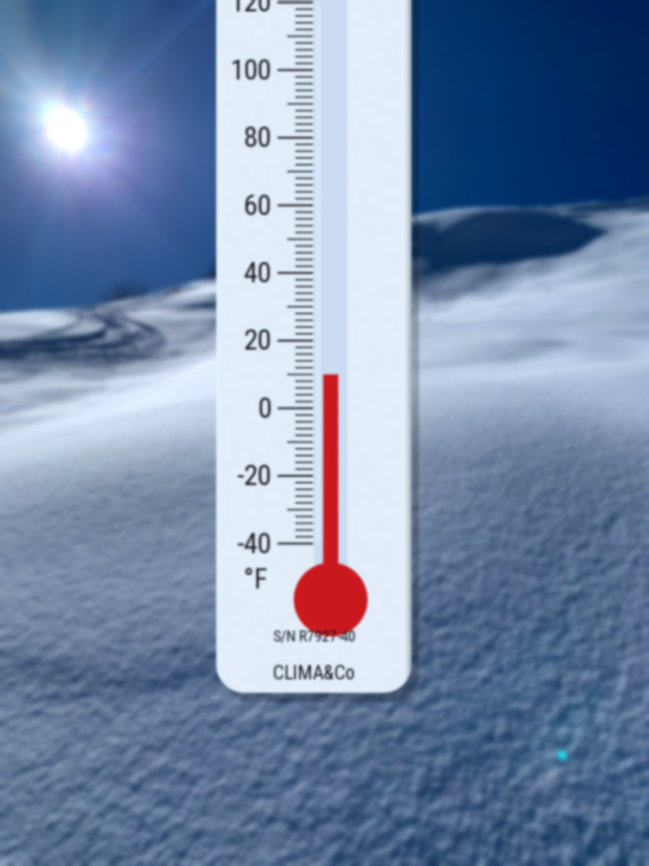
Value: 10,°F
